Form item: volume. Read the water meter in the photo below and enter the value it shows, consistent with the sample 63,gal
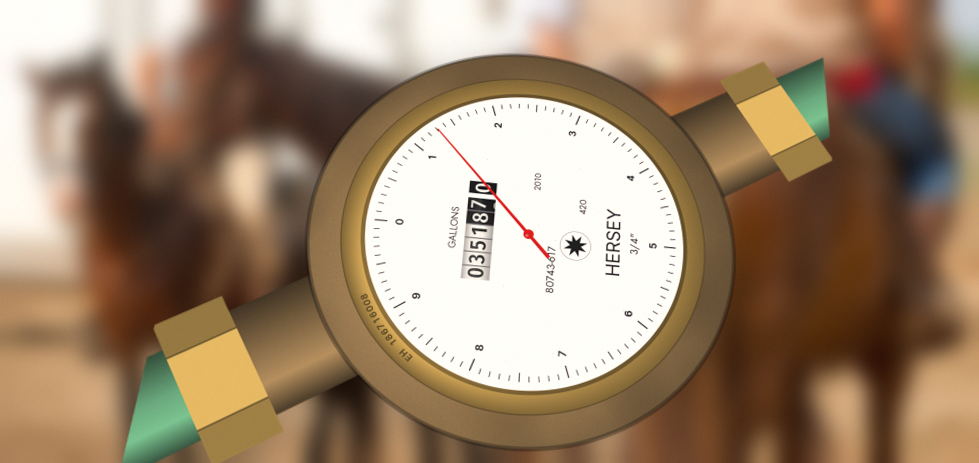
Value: 351871.3,gal
